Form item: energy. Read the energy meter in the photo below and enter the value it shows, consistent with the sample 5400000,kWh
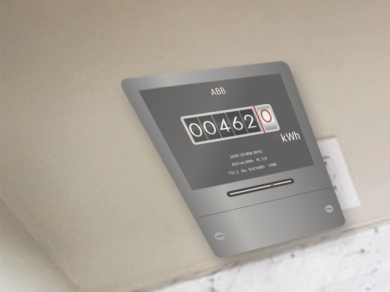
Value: 462.0,kWh
